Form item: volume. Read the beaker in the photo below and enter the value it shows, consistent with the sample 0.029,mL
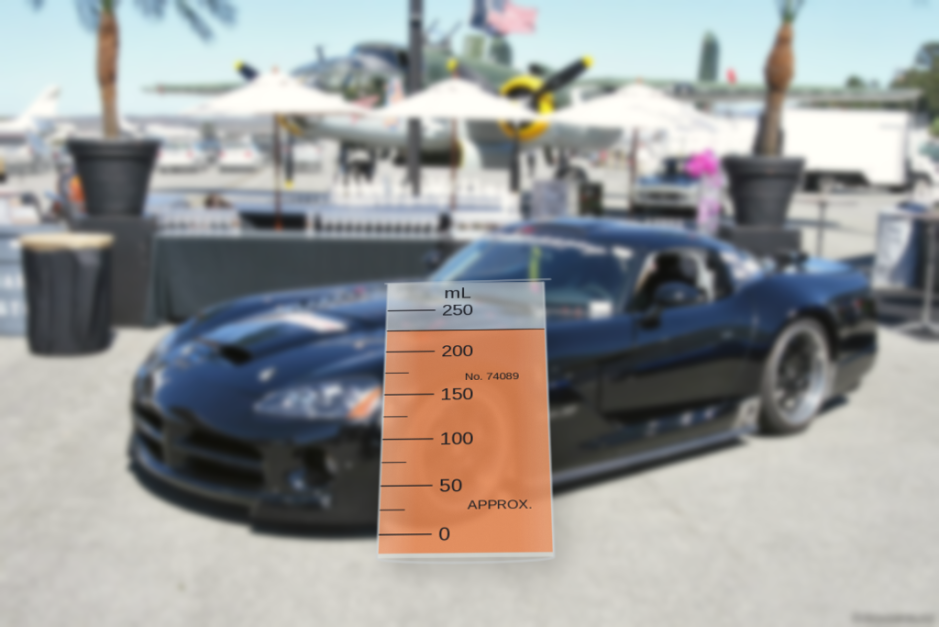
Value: 225,mL
